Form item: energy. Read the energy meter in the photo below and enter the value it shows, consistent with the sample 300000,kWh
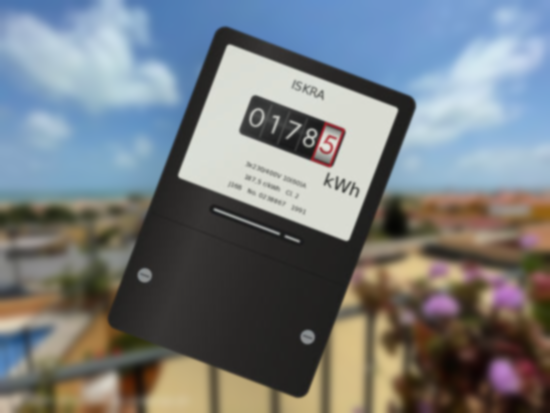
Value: 178.5,kWh
